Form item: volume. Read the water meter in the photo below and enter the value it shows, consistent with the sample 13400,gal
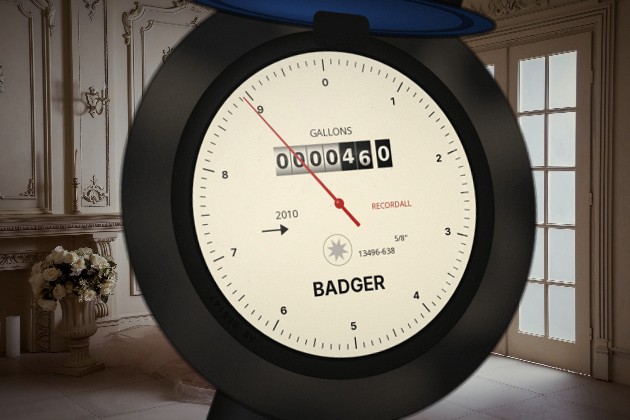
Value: 458.9,gal
